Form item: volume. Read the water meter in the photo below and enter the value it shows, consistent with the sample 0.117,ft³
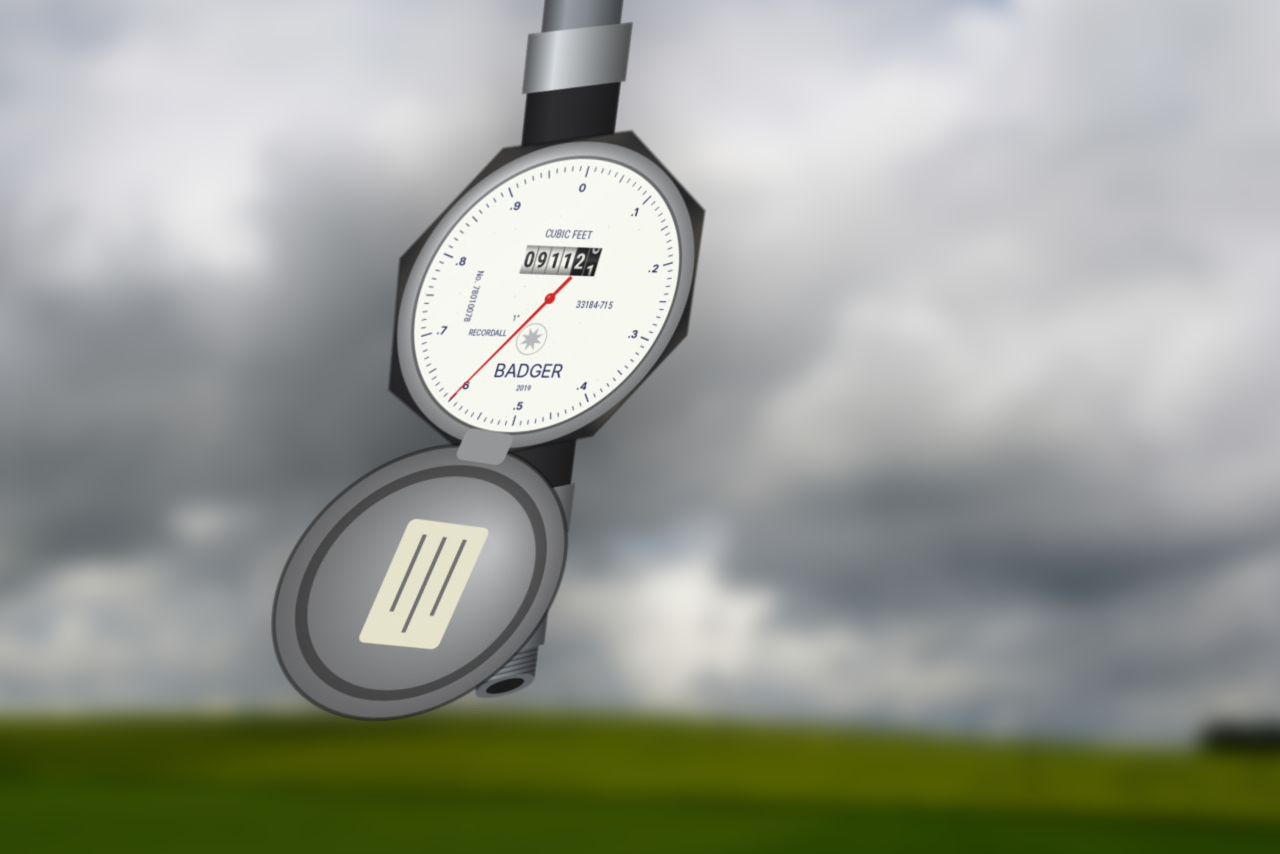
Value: 91120.60,ft³
